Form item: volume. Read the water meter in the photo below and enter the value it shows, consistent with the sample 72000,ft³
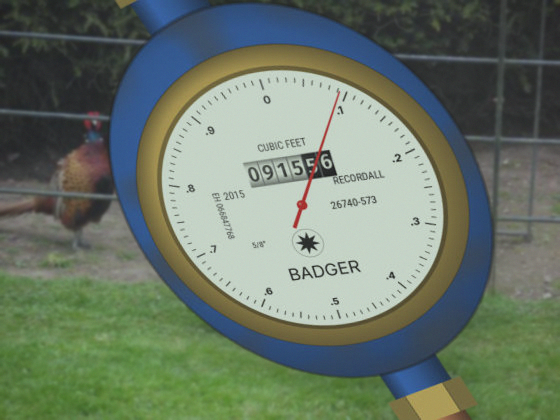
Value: 91556.09,ft³
